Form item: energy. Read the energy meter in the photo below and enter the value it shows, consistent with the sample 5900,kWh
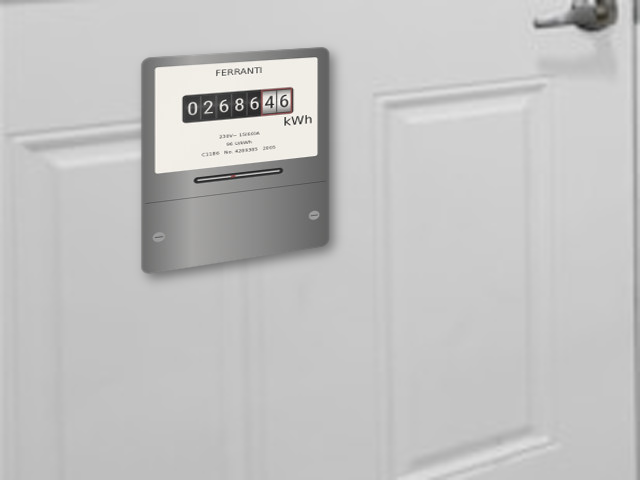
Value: 2686.46,kWh
